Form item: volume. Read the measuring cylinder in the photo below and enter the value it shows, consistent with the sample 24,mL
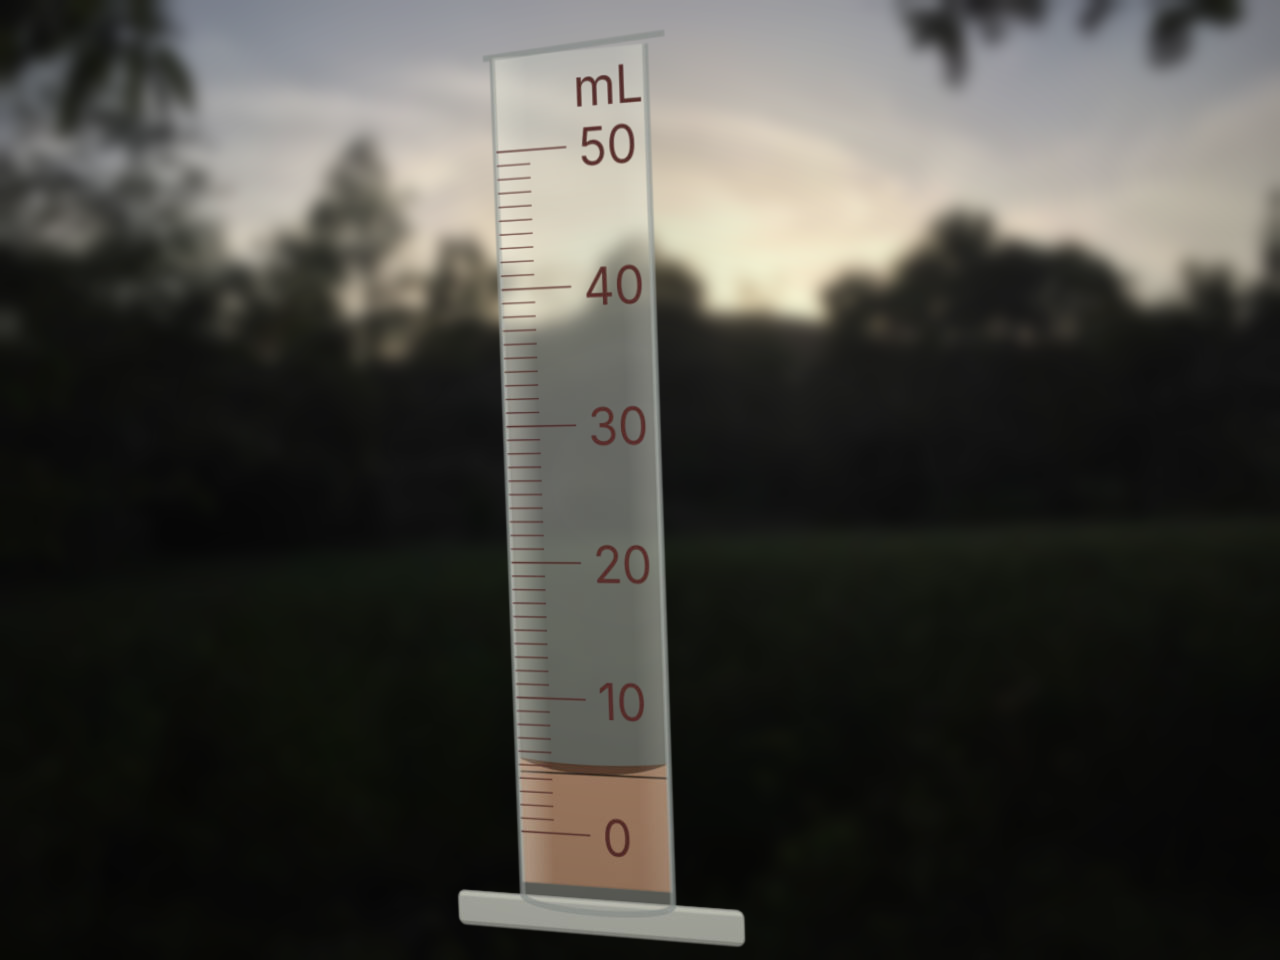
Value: 4.5,mL
